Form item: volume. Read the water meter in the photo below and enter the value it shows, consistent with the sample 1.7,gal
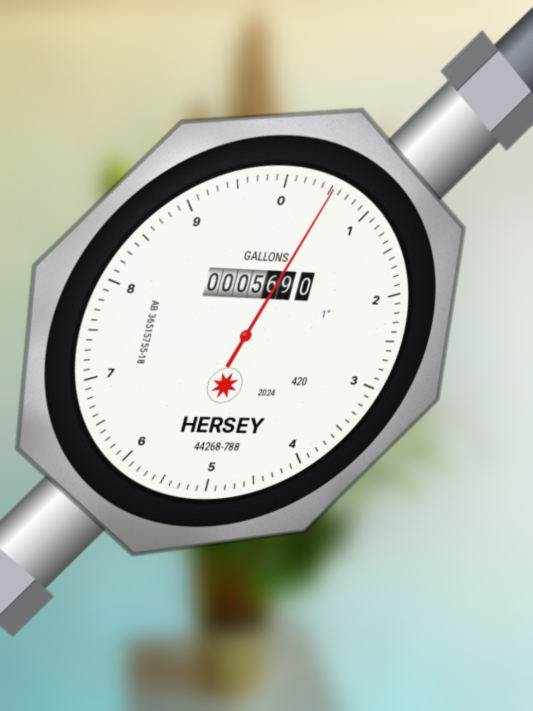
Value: 5690.5,gal
